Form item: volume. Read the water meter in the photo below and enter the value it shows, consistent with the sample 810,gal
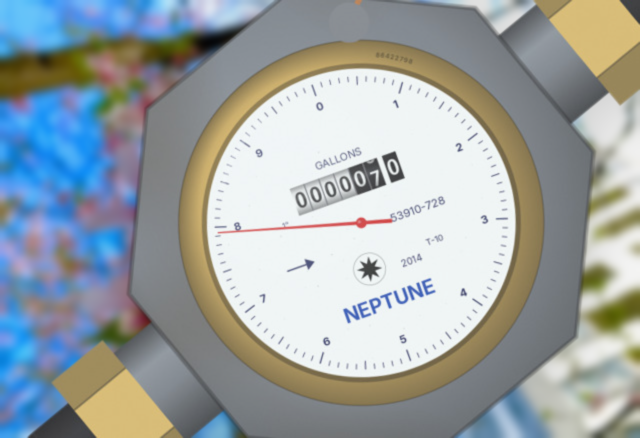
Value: 67.9,gal
